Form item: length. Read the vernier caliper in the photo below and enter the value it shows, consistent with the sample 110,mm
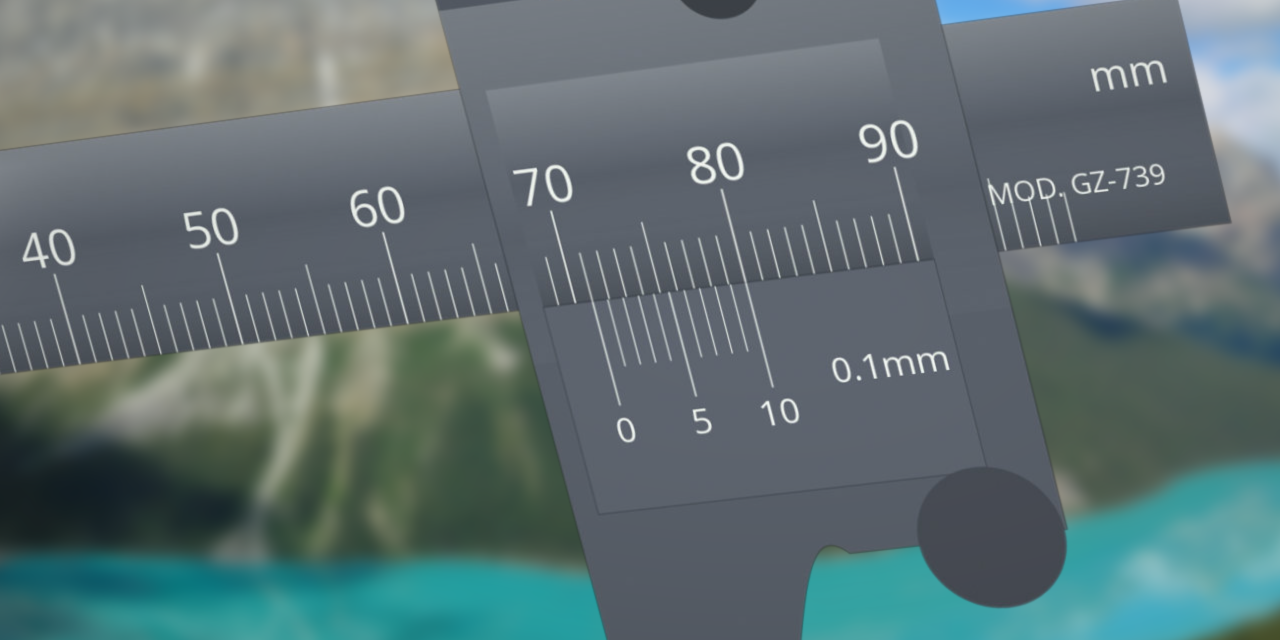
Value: 71.0,mm
